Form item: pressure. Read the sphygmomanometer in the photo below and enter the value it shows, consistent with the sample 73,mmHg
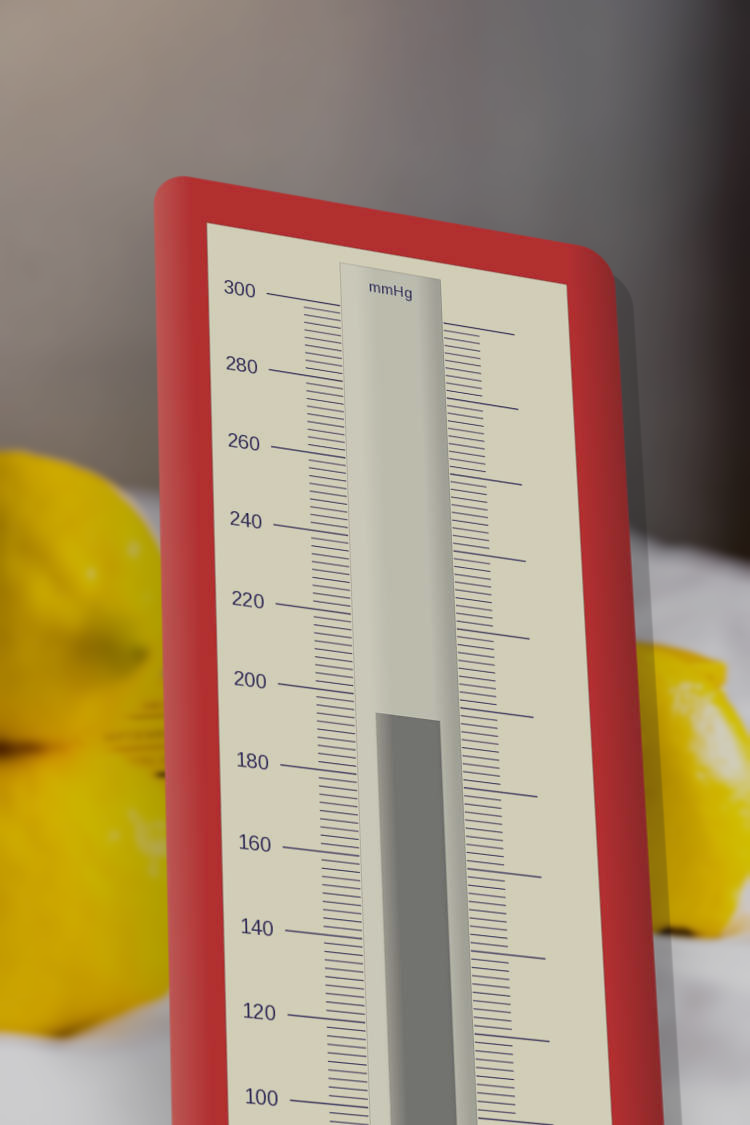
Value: 196,mmHg
